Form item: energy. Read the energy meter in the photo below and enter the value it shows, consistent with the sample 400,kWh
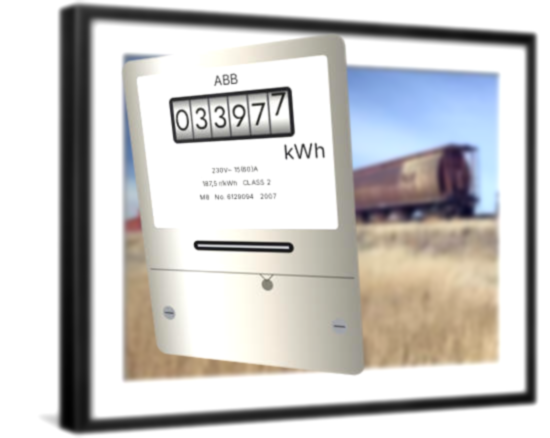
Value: 33977,kWh
